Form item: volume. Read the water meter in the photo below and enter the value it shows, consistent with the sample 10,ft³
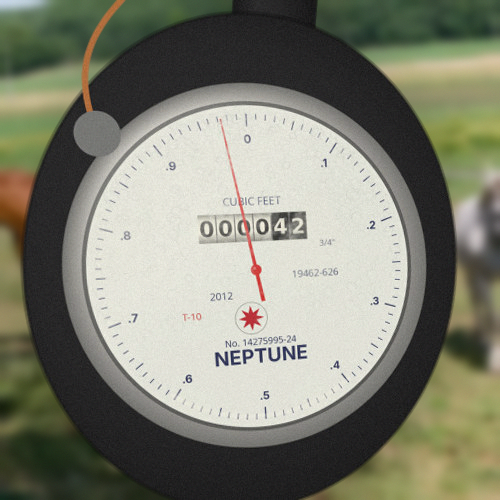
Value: 41.97,ft³
